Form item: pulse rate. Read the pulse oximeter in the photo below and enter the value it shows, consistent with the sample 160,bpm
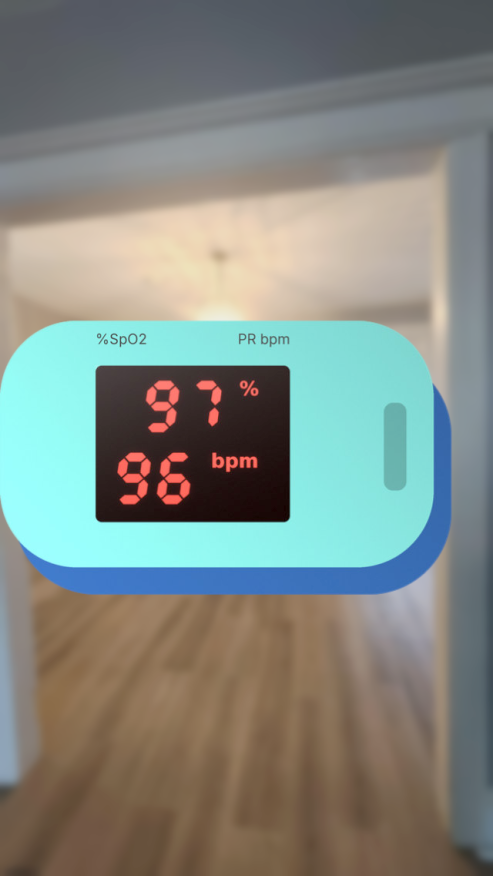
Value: 96,bpm
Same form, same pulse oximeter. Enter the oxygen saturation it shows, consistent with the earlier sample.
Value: 97,%
